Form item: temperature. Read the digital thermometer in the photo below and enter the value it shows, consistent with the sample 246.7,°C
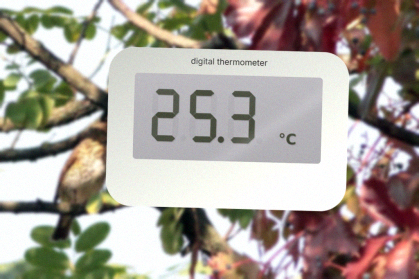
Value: 25.3,°C
